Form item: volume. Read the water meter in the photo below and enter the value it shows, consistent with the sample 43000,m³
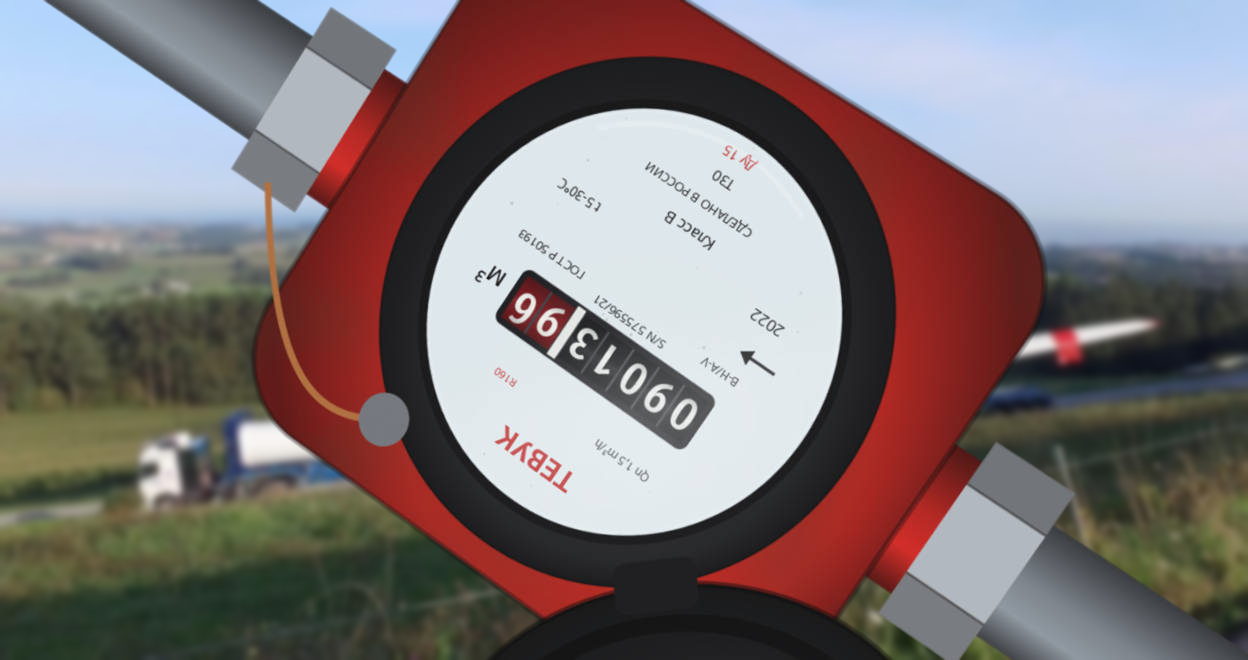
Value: 9013.96,m³
